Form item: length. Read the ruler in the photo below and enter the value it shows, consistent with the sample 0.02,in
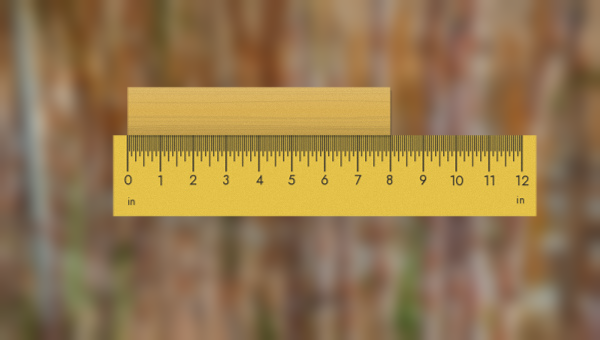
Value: 8,in
